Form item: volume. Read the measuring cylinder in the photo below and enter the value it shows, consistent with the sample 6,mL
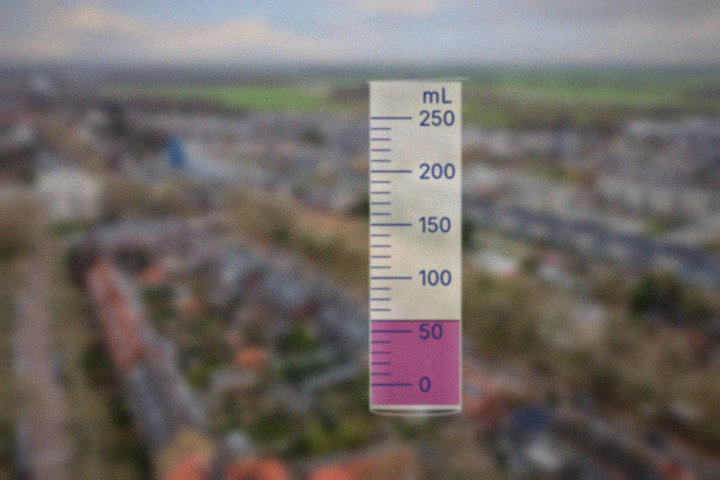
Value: 60,mL
